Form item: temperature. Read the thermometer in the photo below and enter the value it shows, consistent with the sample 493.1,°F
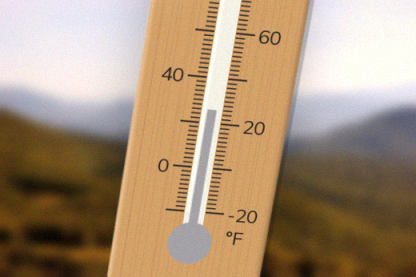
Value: 26,°F
